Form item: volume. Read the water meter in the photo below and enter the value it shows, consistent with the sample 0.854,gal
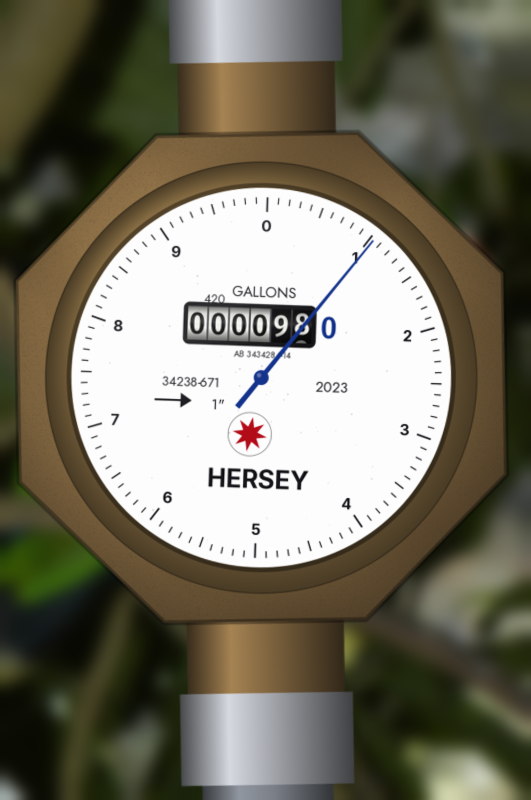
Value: 981.0,gal
